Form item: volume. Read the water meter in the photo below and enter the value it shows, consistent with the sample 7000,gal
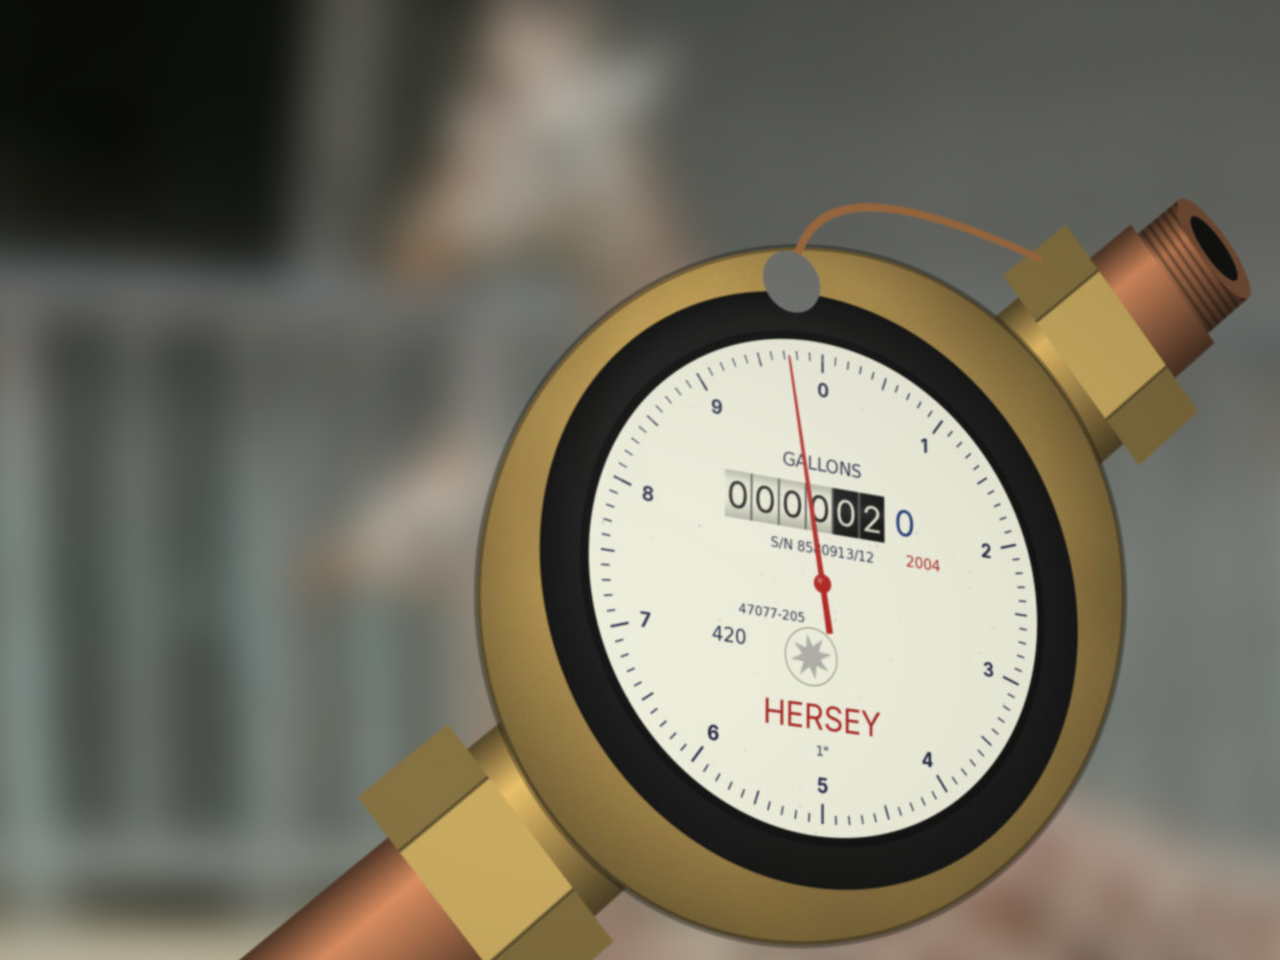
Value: 19.7,gal
